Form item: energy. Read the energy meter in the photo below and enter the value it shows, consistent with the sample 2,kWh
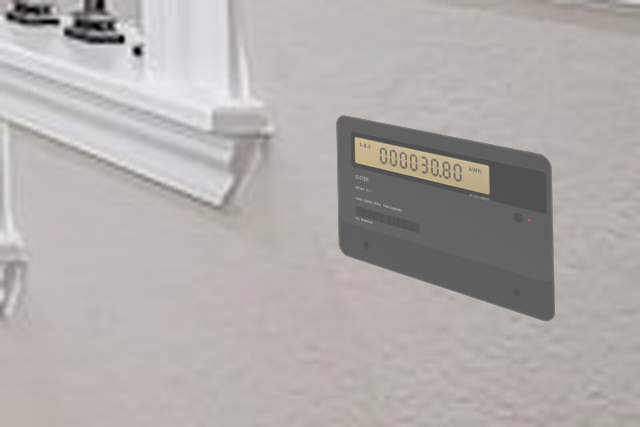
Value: 30.80,kWh
